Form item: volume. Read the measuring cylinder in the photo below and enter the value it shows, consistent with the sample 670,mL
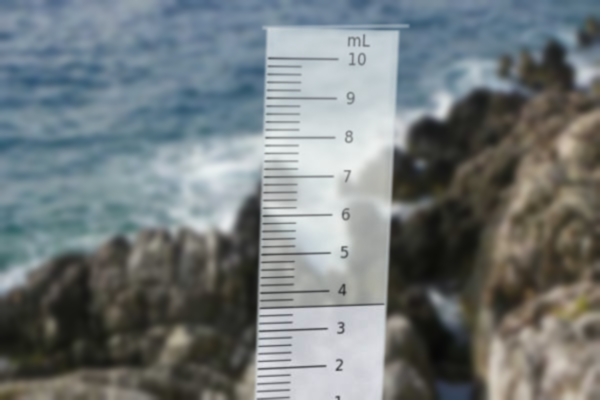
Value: 3.6,mL
